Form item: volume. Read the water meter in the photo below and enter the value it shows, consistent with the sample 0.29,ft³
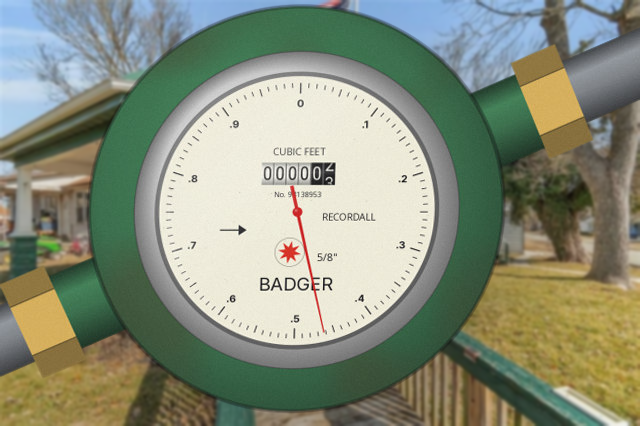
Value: 2.46,ft³
